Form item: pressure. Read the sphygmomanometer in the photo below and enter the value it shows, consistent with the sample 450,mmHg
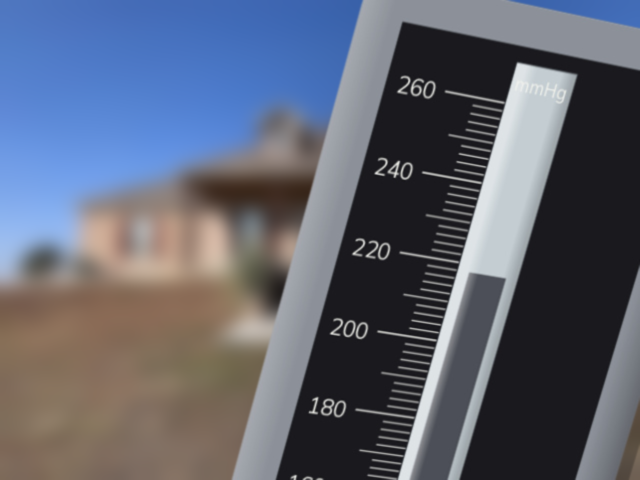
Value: 218,mmHg
